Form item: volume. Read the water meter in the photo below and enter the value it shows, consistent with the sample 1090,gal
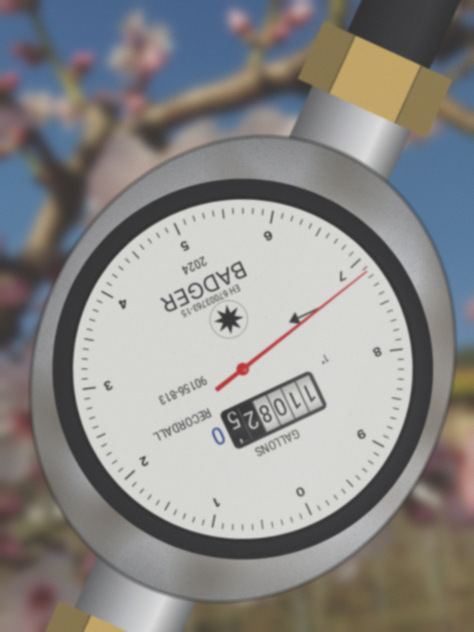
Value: 1108247.1,gal
